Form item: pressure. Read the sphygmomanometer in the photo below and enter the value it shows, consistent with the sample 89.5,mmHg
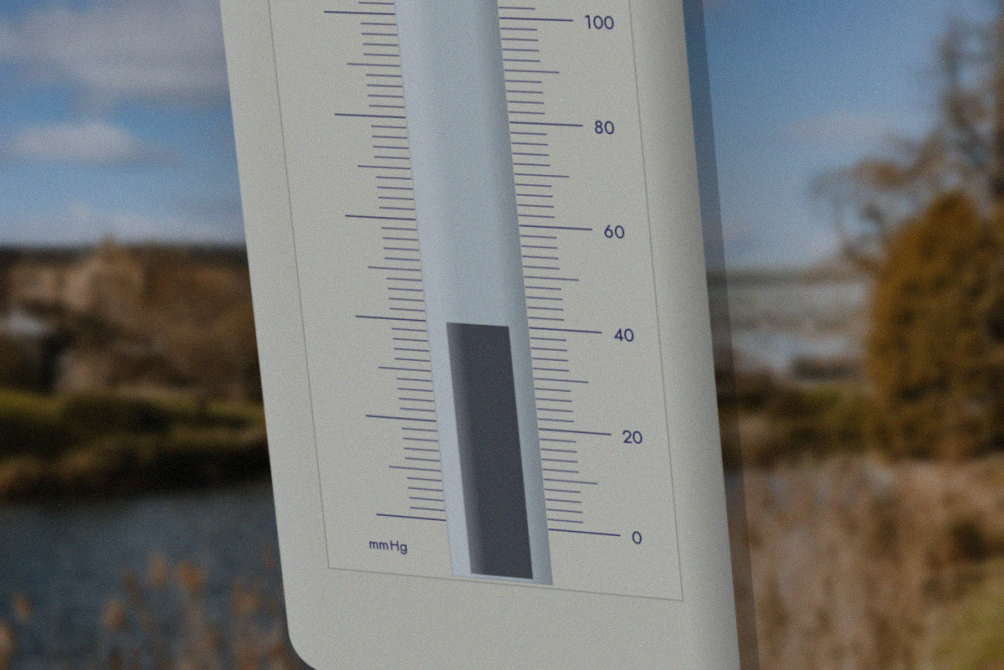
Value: 40,mmHg
